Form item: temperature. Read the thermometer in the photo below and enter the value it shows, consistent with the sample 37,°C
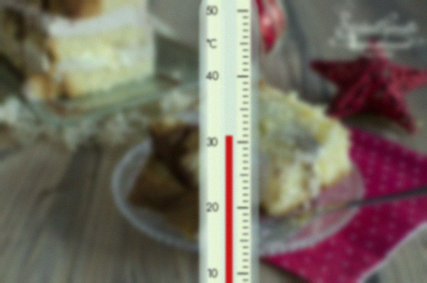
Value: 31,°C
